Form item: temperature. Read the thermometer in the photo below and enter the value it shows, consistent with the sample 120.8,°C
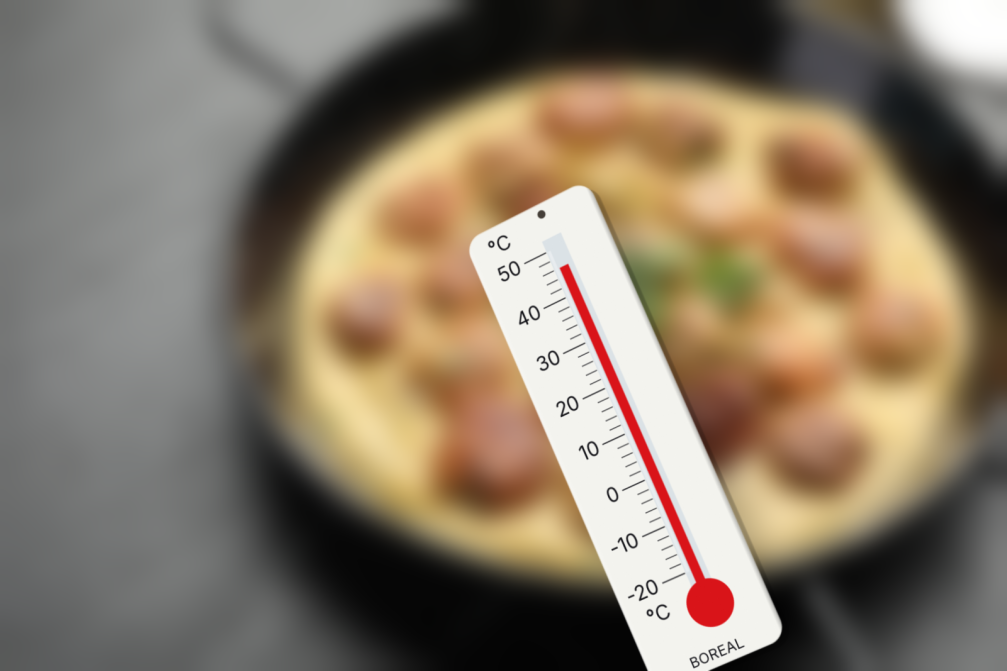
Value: 46,°C
